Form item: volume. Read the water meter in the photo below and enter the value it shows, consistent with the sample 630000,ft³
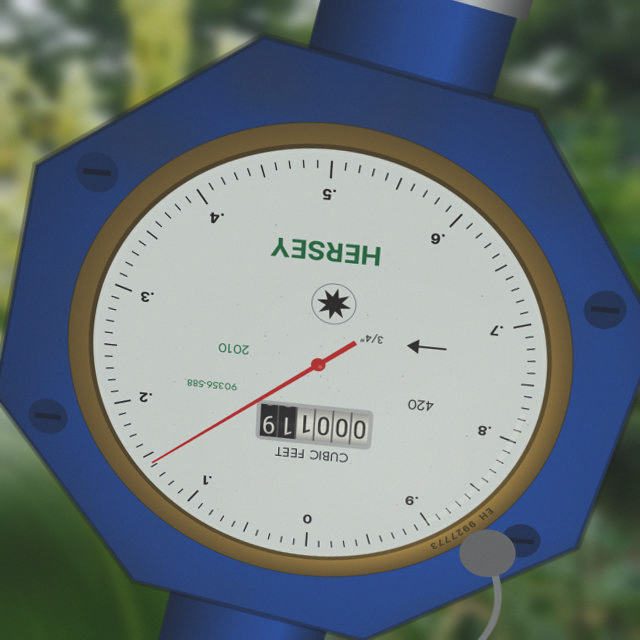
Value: 119.14,ft³
